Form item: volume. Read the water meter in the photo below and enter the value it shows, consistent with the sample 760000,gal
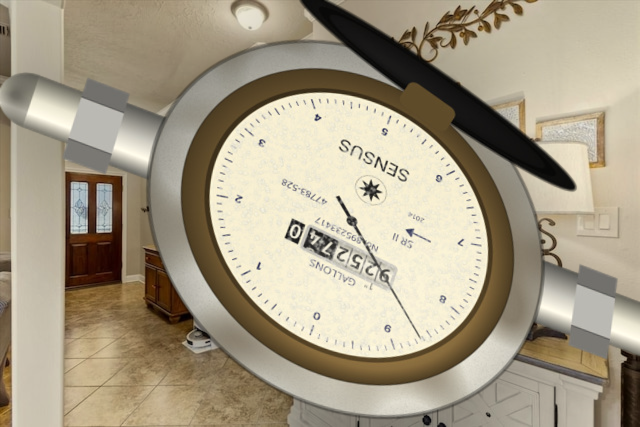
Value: 9252738.6,gal
